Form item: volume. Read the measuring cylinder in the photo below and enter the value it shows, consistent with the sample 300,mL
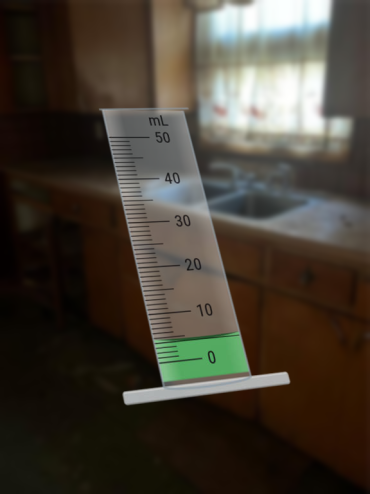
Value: 4,mL
